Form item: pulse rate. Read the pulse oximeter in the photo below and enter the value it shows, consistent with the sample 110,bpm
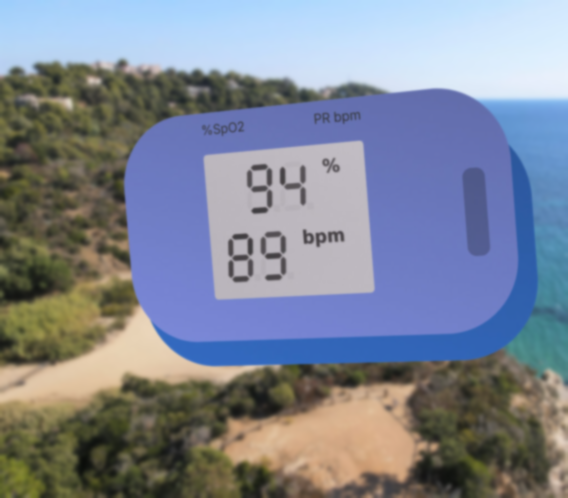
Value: 89,bpm
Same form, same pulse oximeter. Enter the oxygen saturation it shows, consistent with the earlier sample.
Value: 94,%
